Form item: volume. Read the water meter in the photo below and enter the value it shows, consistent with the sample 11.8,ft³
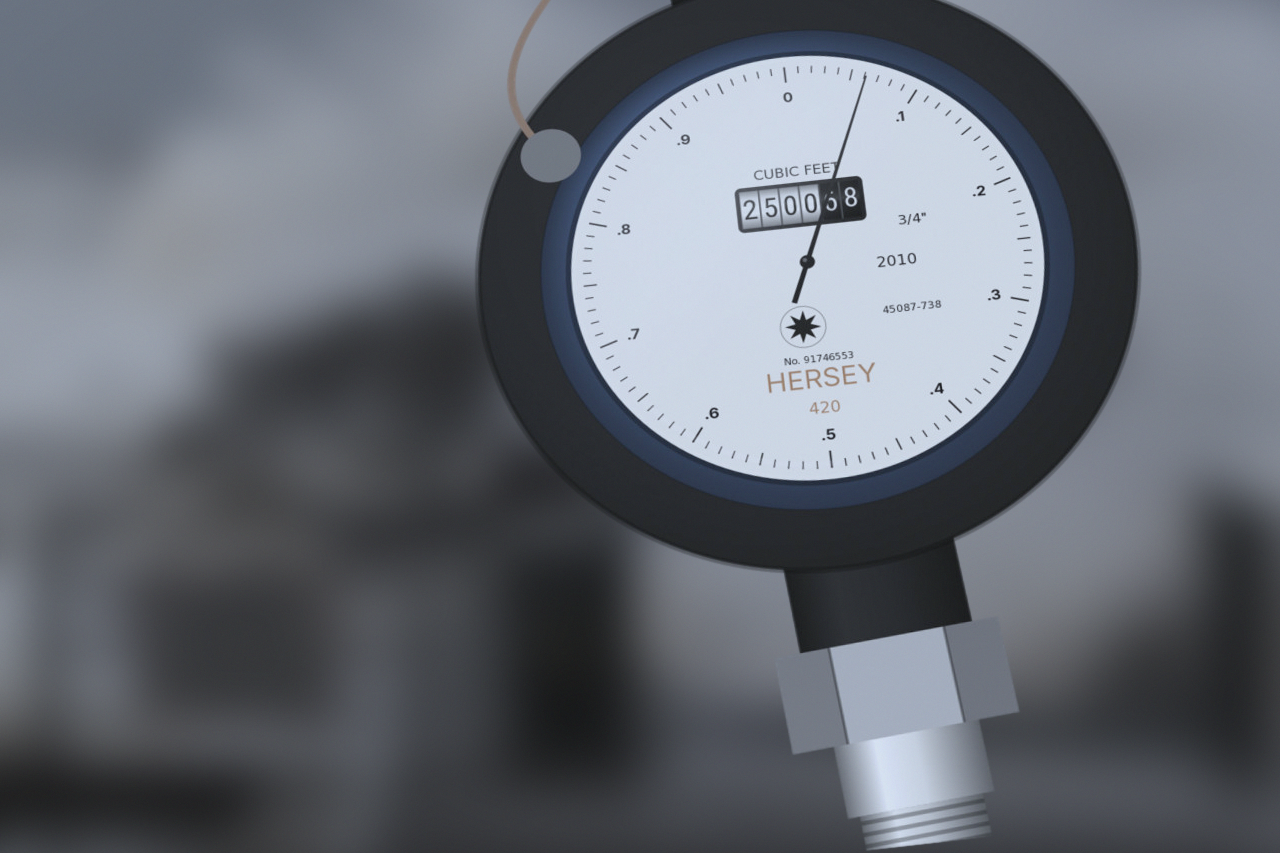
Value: 250068.06,ft³
